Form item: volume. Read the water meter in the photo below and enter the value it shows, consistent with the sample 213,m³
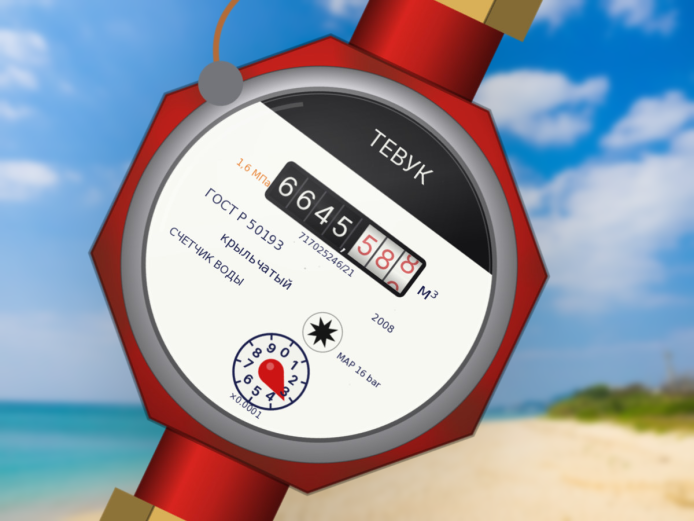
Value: 6645.5883,m³
